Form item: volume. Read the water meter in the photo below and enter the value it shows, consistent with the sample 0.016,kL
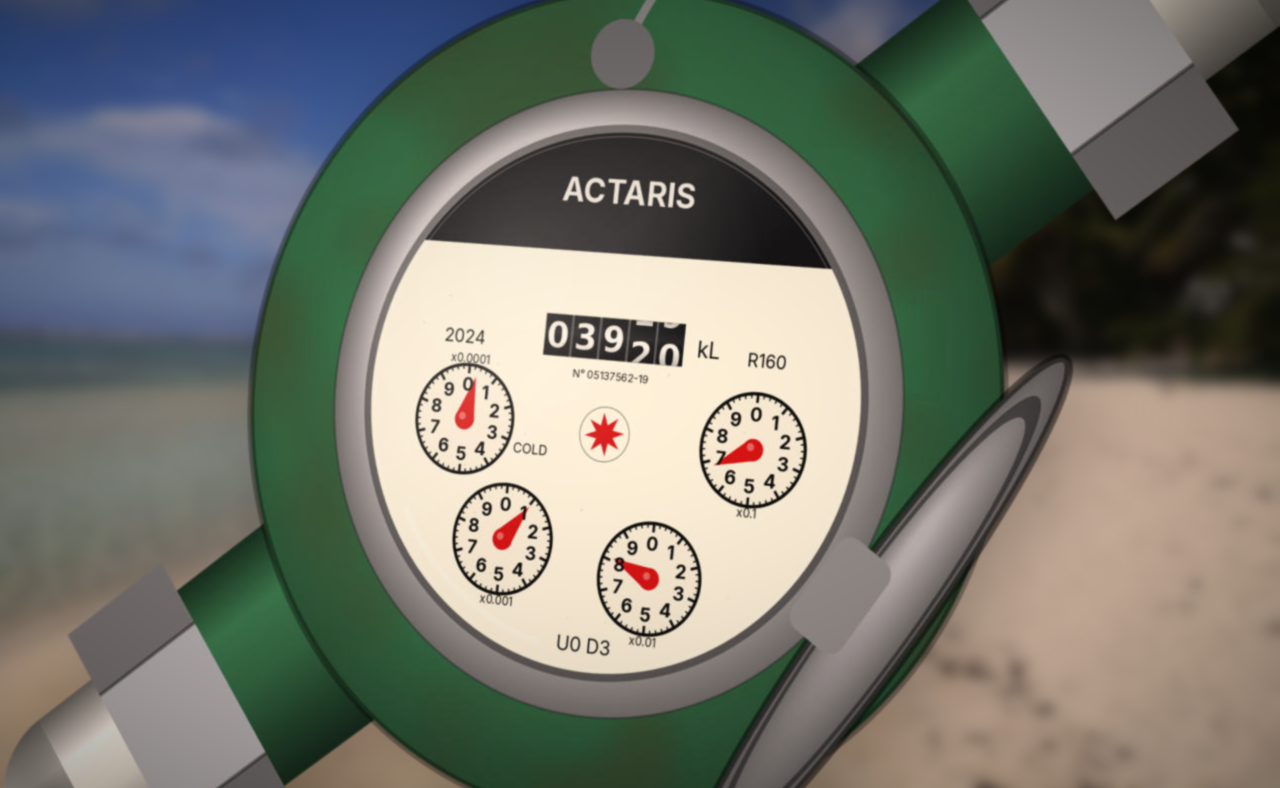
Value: 3919.6810,kL
